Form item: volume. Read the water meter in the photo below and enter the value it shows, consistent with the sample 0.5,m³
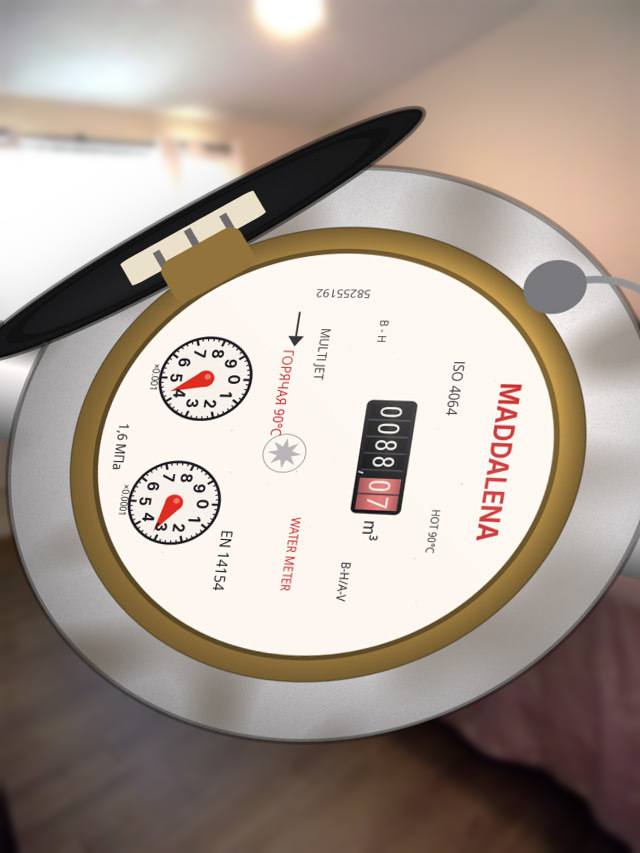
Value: 88.0743,m³
